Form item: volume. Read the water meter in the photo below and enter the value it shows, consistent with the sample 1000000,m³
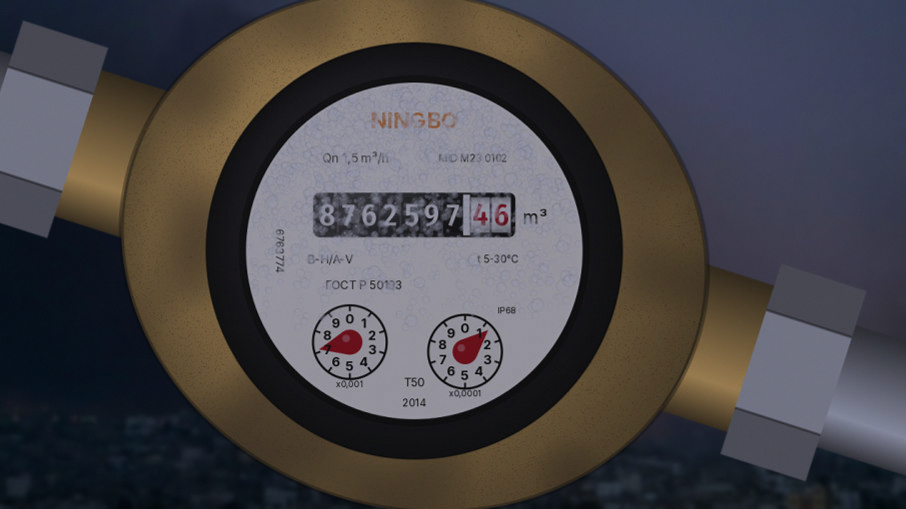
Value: 8762597.4671,m³
